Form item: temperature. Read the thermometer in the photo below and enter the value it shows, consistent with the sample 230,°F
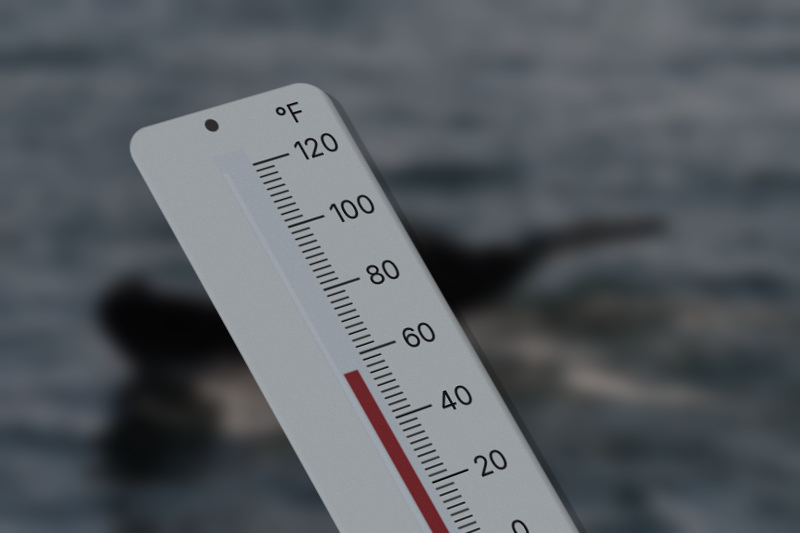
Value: 56,°F
